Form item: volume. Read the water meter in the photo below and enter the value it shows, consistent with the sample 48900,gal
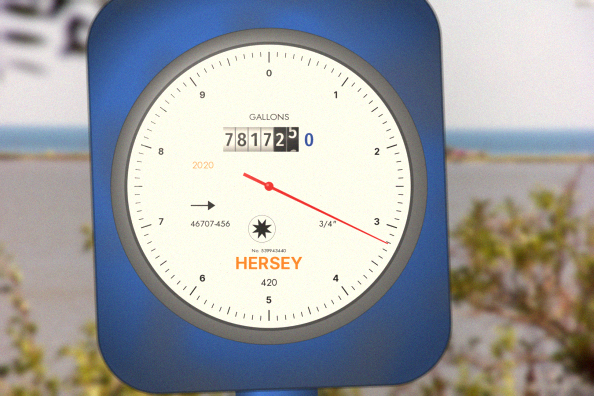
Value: 7817253.2,gal
